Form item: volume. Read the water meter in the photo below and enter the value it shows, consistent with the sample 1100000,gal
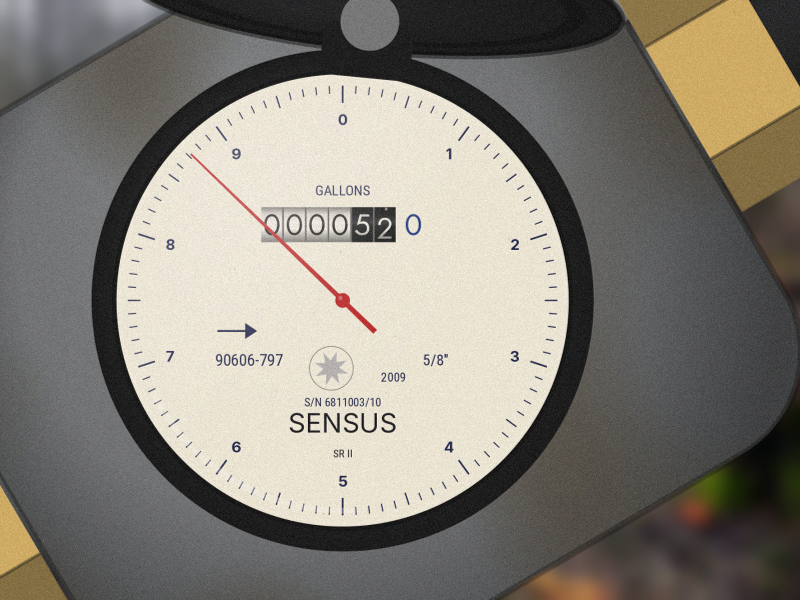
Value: 518.7,gal
